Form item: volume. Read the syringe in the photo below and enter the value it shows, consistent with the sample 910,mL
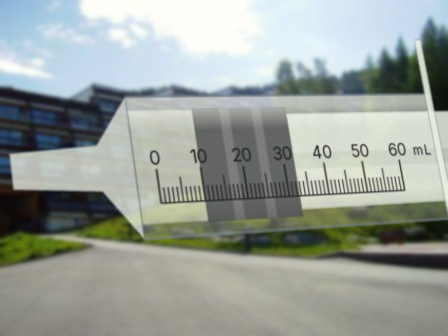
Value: 10,mL
